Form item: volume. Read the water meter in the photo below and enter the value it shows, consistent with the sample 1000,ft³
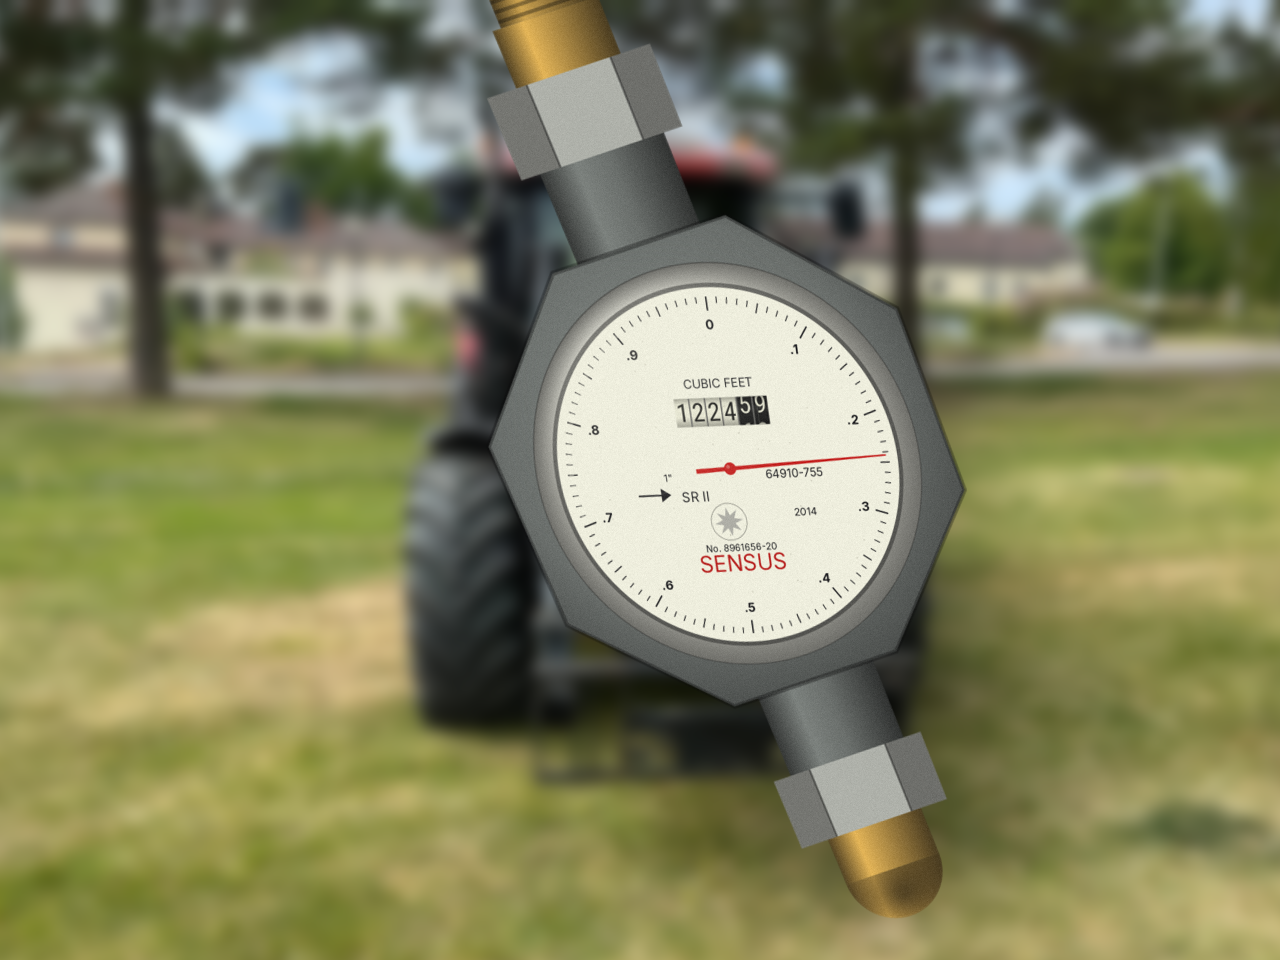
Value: 122459.24,ft³
